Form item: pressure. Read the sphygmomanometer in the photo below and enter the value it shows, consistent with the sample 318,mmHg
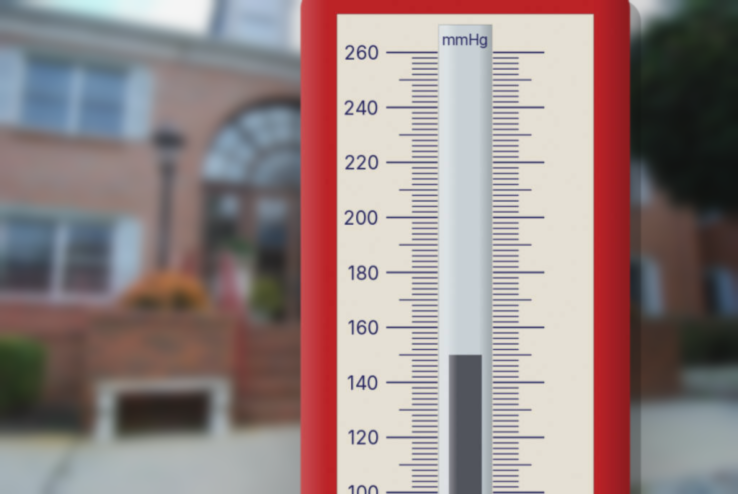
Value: 150,mmHg
